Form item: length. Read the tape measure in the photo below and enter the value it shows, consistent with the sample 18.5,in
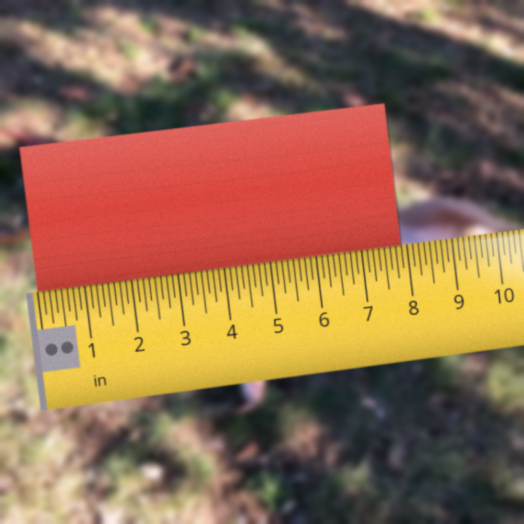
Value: 7.875,in
